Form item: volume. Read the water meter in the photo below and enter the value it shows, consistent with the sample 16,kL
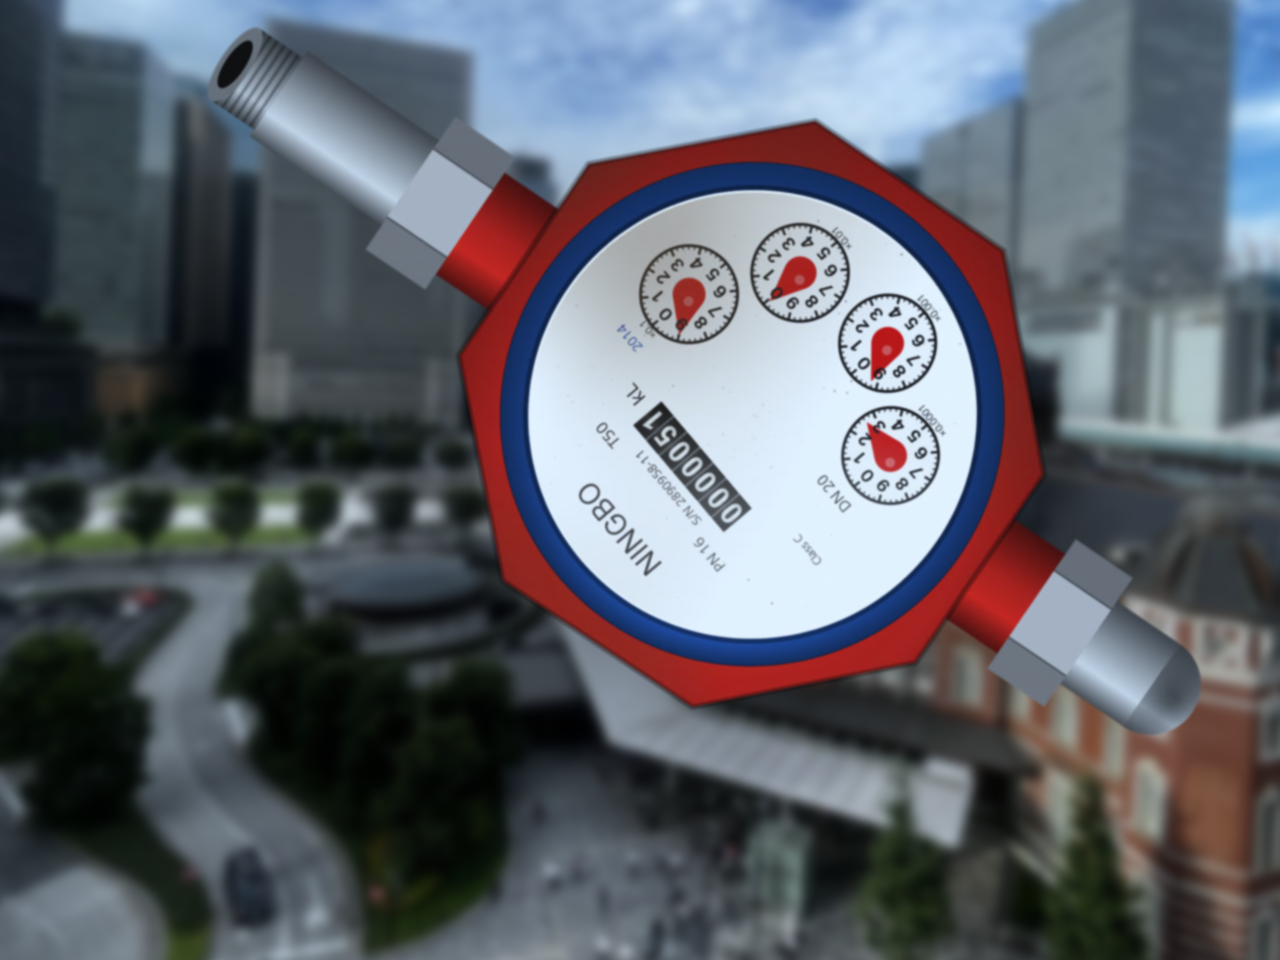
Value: 51.8992,kL
